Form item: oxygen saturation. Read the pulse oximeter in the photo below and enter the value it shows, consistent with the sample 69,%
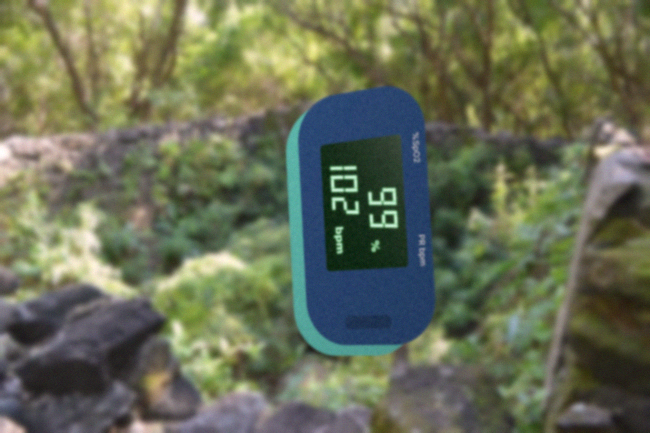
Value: 99,%
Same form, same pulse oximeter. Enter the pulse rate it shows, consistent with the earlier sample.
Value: 102,bpm
